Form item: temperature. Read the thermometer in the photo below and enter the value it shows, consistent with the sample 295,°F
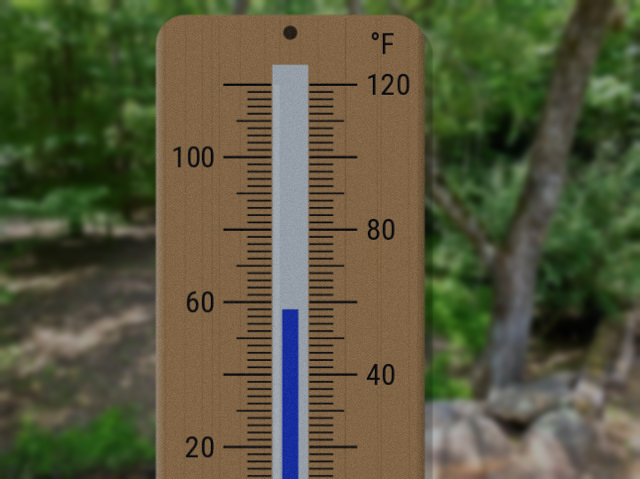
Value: 58,°F
